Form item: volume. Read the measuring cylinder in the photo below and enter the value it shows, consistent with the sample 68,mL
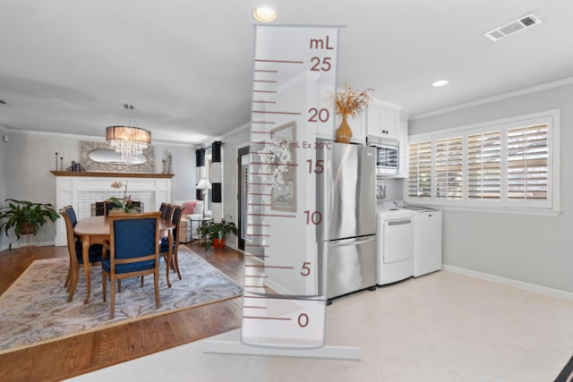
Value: 2,mL
